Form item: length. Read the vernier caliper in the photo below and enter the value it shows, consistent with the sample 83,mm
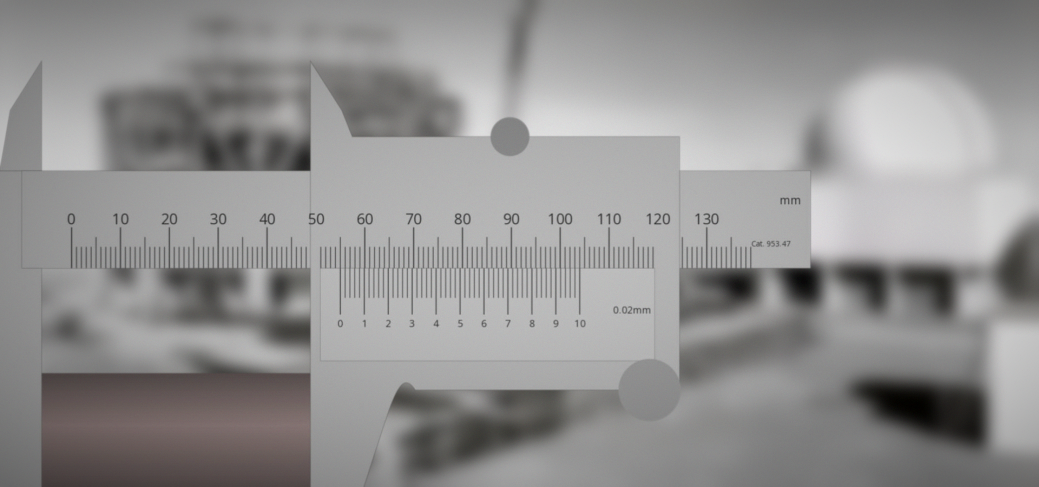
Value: 55.0,mm
